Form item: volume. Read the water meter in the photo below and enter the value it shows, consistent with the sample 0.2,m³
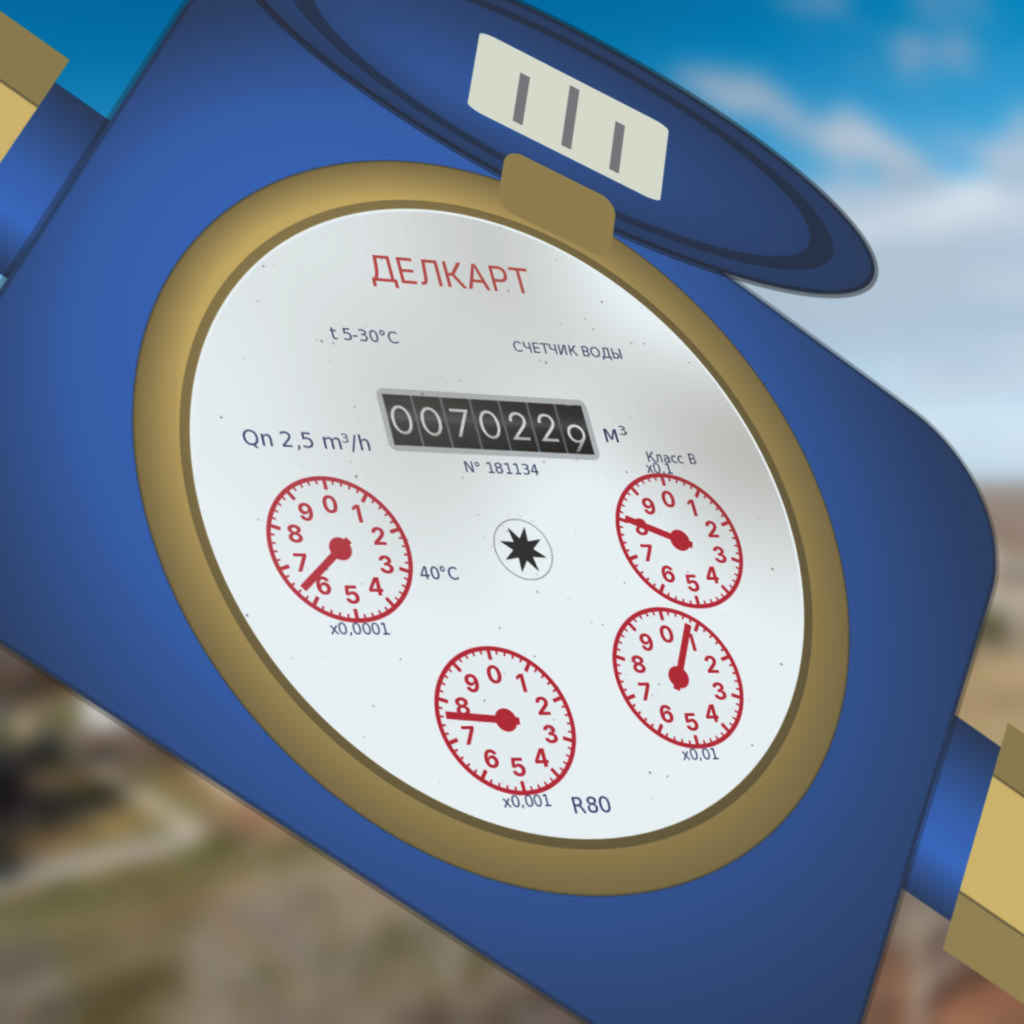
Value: 70228.8076,m³
